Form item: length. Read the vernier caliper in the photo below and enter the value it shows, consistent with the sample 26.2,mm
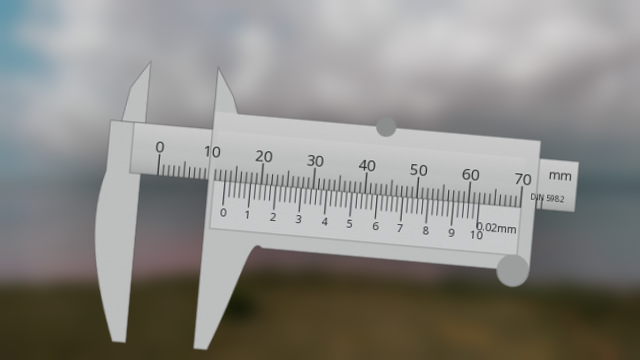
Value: 13.0,mm
